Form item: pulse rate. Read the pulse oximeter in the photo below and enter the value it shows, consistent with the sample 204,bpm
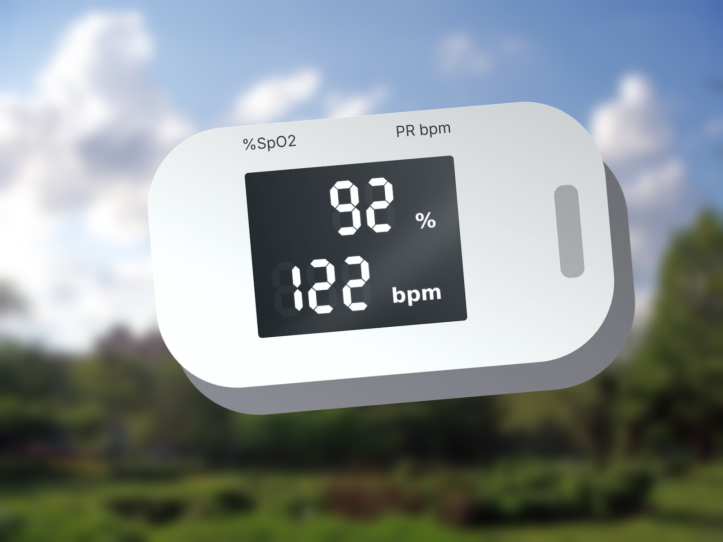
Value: 122,bpm
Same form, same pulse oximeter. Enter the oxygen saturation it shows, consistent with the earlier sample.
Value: 92,%
